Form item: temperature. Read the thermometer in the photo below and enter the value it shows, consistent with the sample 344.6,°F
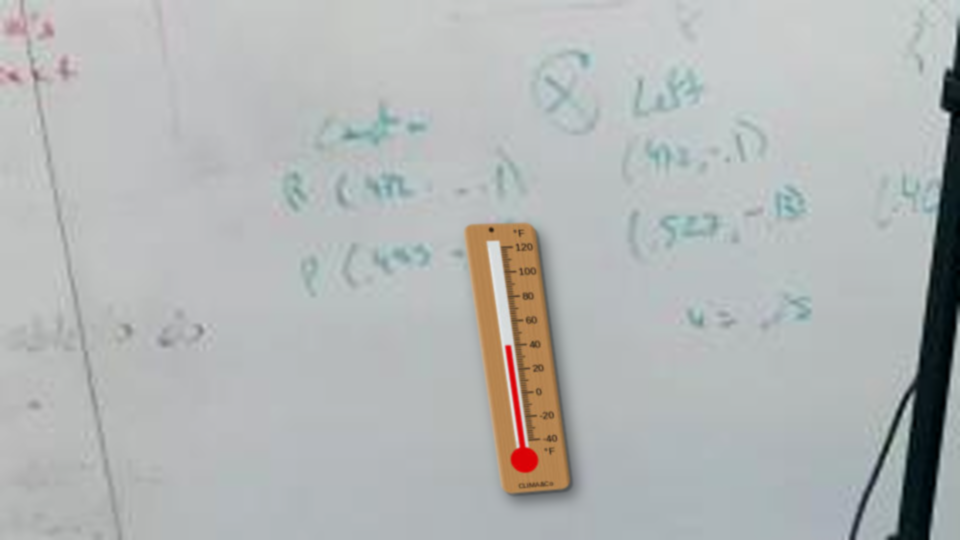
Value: 40,°F
